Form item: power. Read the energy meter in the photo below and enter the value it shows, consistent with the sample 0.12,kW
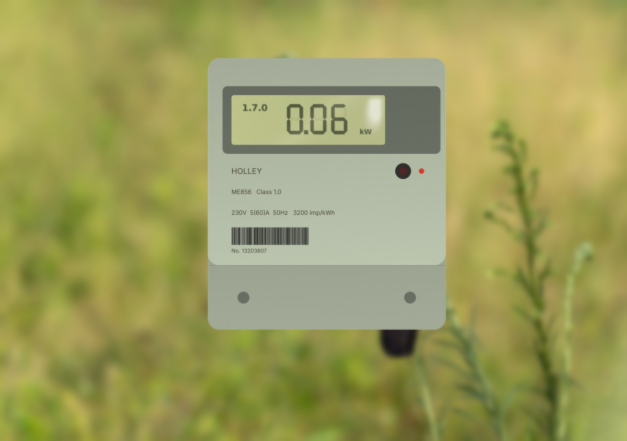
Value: 0.06,kW
